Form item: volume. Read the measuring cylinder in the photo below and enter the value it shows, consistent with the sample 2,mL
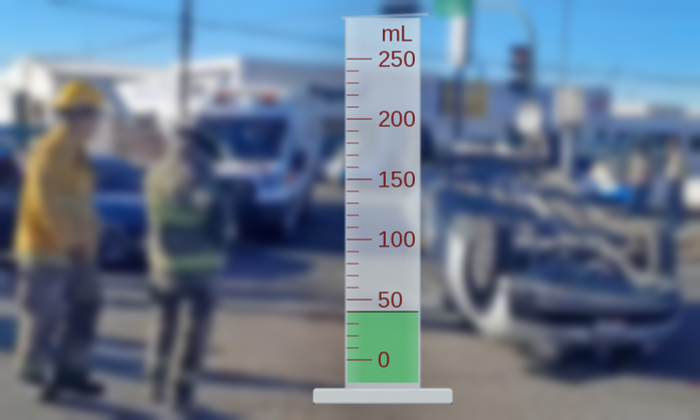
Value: 40,mL
